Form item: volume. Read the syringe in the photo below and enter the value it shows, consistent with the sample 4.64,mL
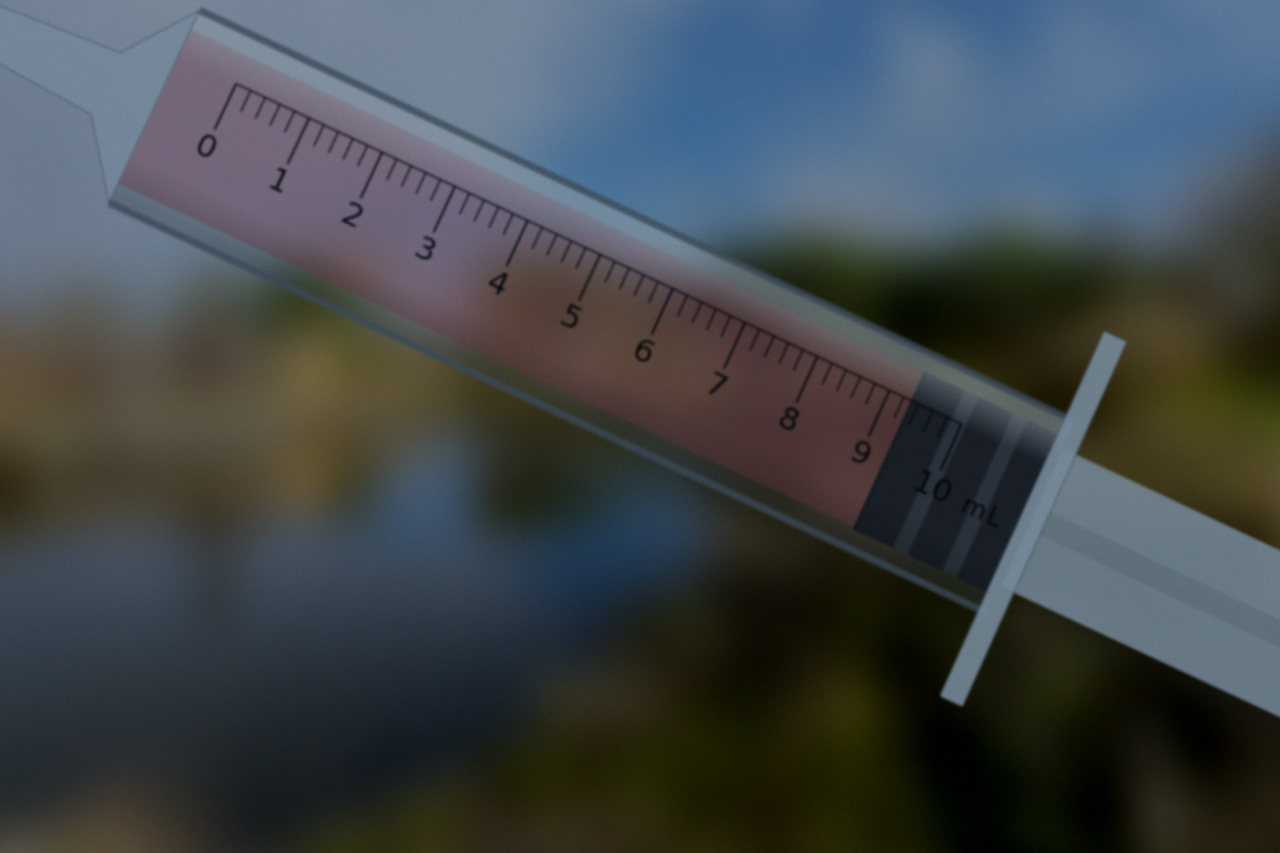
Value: 9.3,mL
